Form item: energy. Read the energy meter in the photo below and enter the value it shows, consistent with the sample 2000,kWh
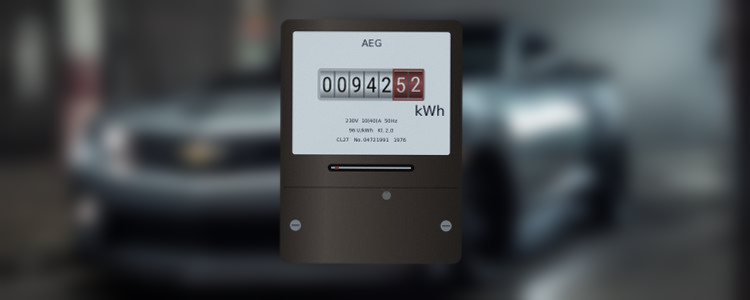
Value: 942.52,kWh
